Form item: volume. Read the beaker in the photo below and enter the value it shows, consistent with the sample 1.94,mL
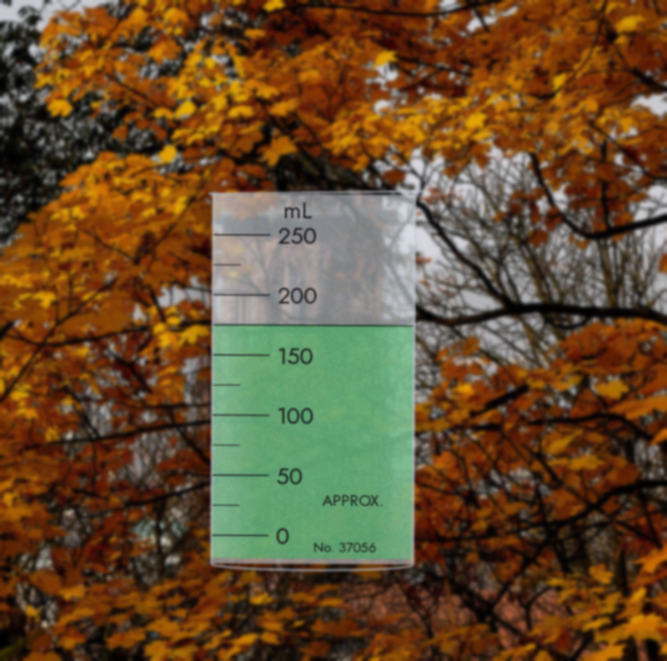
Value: 175,mL
